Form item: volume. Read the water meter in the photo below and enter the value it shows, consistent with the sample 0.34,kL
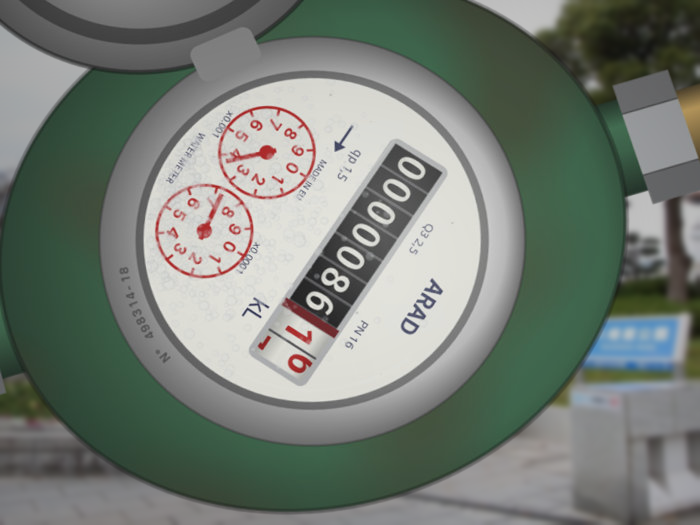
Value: 86.1637,kL
